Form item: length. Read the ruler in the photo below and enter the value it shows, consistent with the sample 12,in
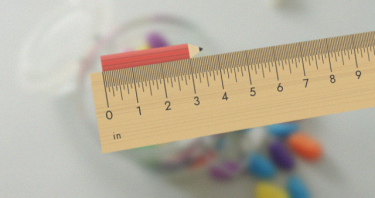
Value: 3.5,in
